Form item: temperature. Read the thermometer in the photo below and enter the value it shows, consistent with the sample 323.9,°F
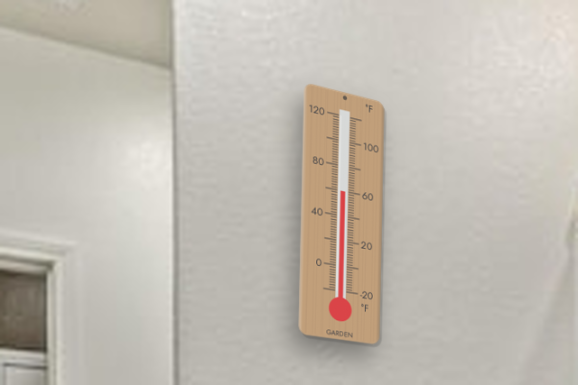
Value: 60,°F
